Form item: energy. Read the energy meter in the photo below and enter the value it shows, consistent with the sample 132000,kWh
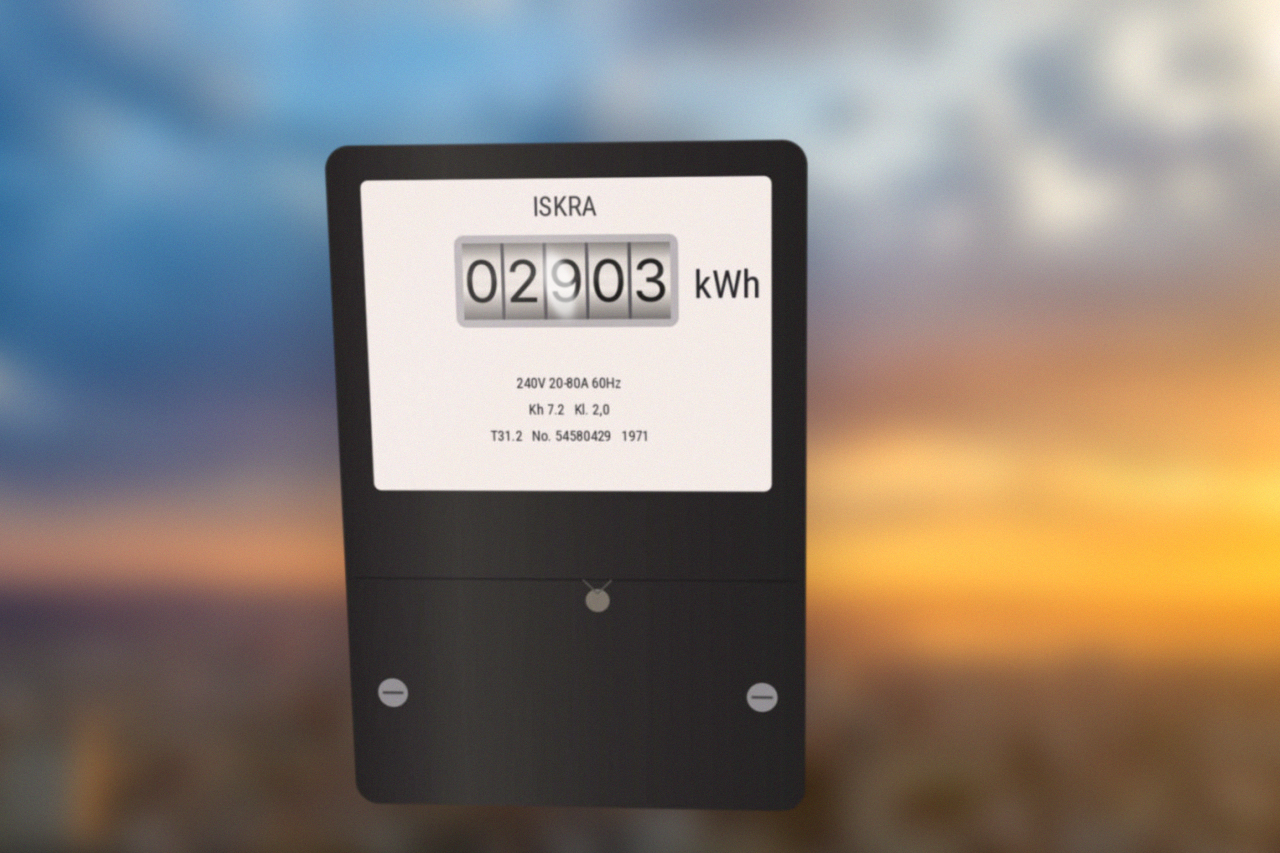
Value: 2903,kWh
